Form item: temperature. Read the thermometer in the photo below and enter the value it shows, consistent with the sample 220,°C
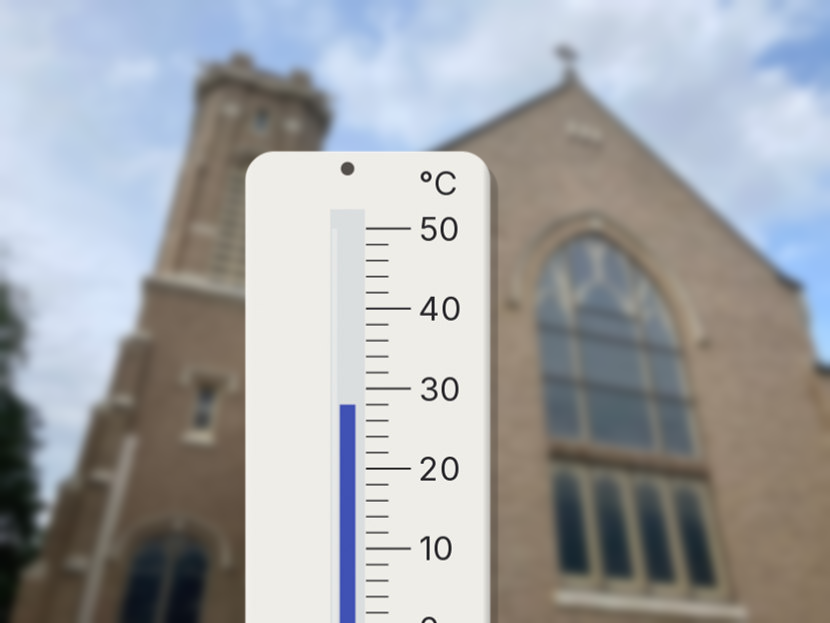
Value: 28,°C
